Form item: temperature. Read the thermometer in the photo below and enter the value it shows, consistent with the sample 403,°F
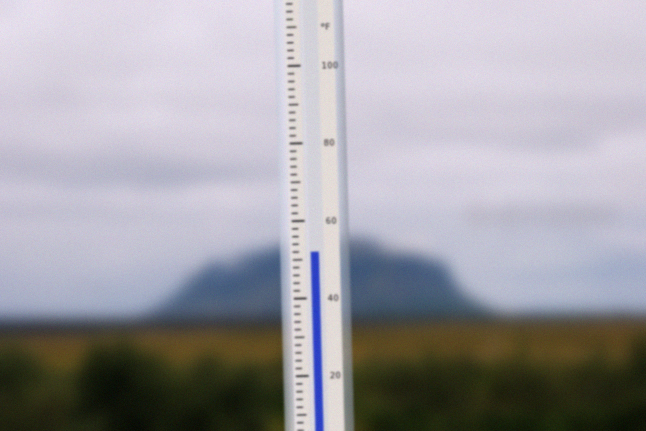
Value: 52,°F
